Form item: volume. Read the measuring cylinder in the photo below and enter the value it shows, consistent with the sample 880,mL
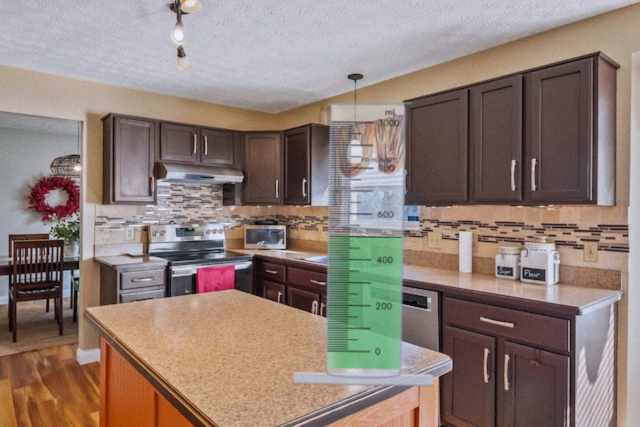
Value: 500,mL
